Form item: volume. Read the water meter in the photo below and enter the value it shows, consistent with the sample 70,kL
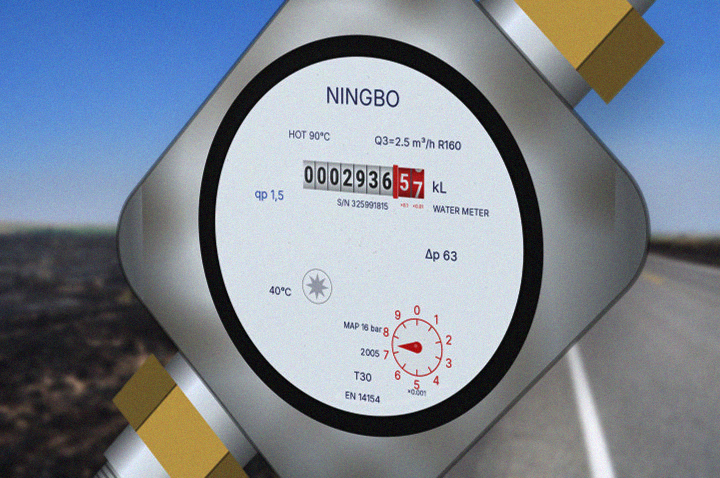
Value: 2936.567,kL
